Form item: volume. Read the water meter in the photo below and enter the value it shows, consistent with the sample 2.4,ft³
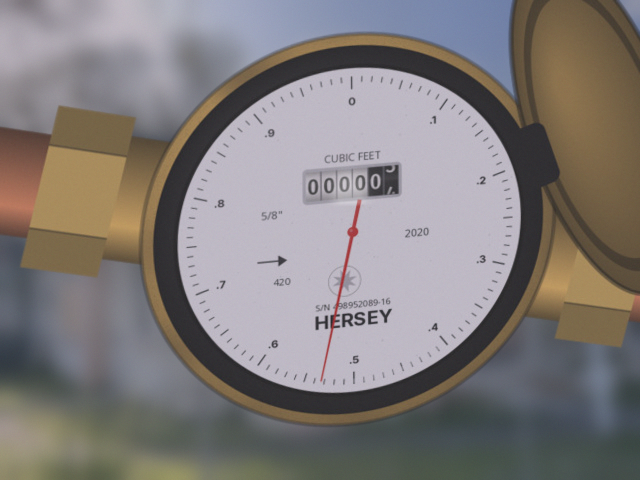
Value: 3.53,ft³
